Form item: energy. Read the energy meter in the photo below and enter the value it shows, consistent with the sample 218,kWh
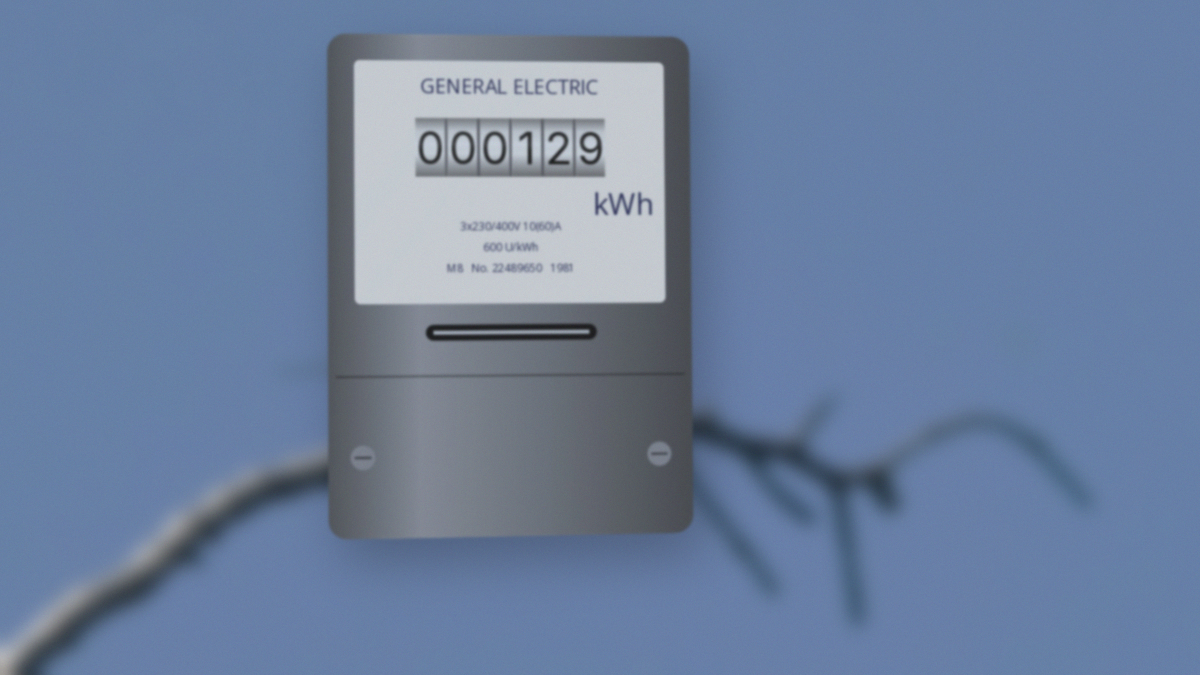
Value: 129,kWh
